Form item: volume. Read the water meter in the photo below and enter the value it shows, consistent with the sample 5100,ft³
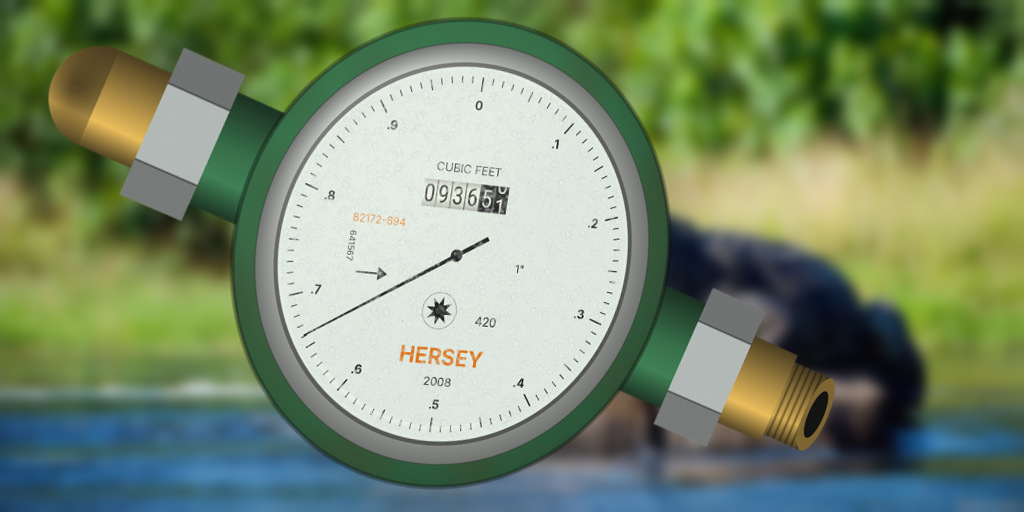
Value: 93650.66,ft³
